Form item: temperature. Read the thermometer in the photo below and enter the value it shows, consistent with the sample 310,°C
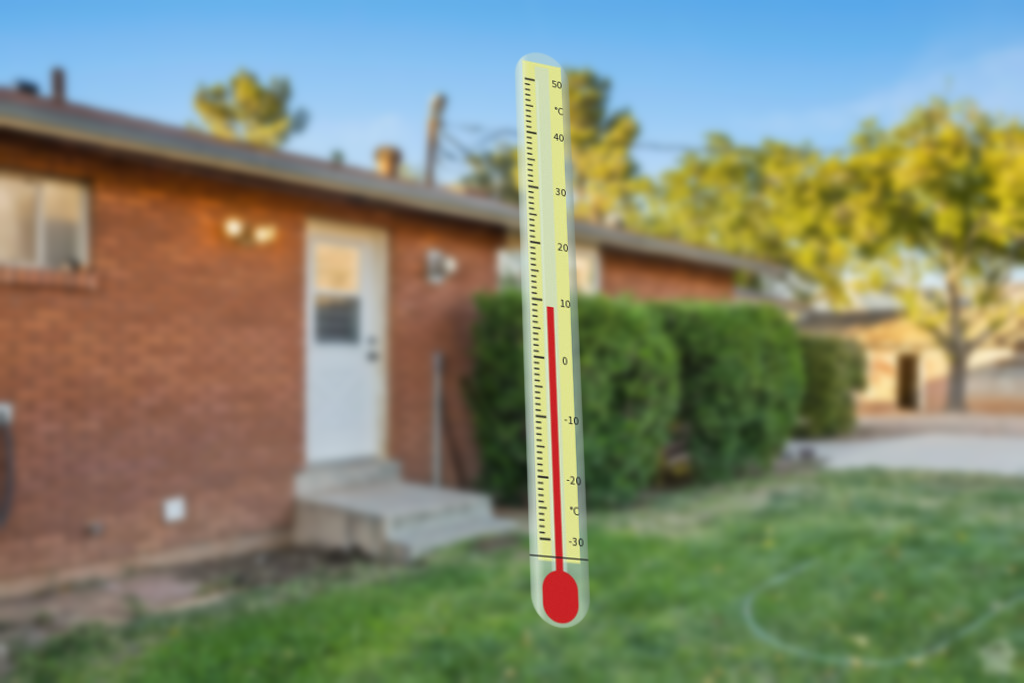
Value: 9,°C
